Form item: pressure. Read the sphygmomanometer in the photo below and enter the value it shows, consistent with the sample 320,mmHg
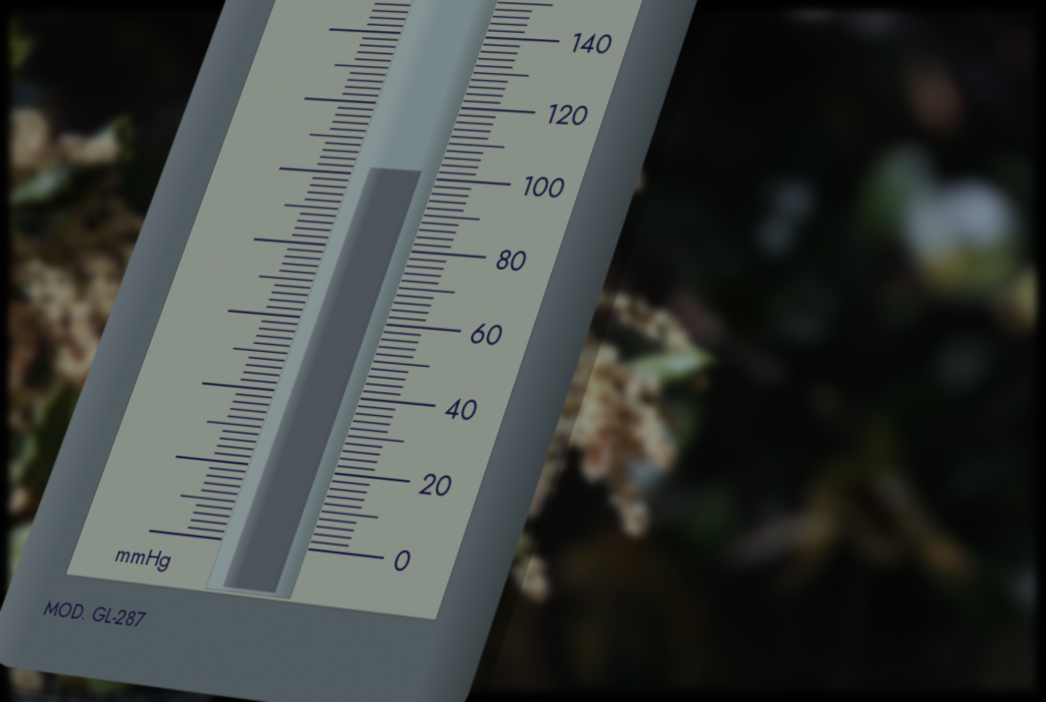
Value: 102,mmHg
